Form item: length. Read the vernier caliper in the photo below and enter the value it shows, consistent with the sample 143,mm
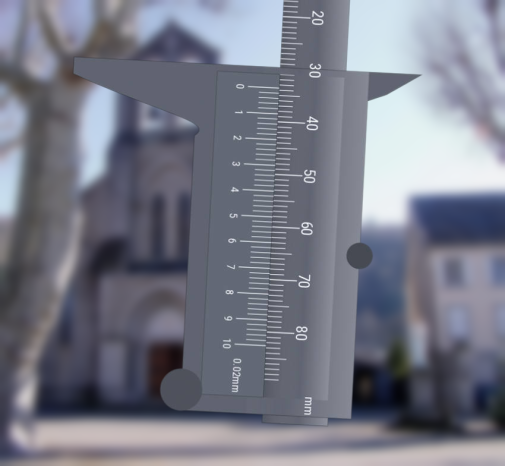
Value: 33.6,mm
